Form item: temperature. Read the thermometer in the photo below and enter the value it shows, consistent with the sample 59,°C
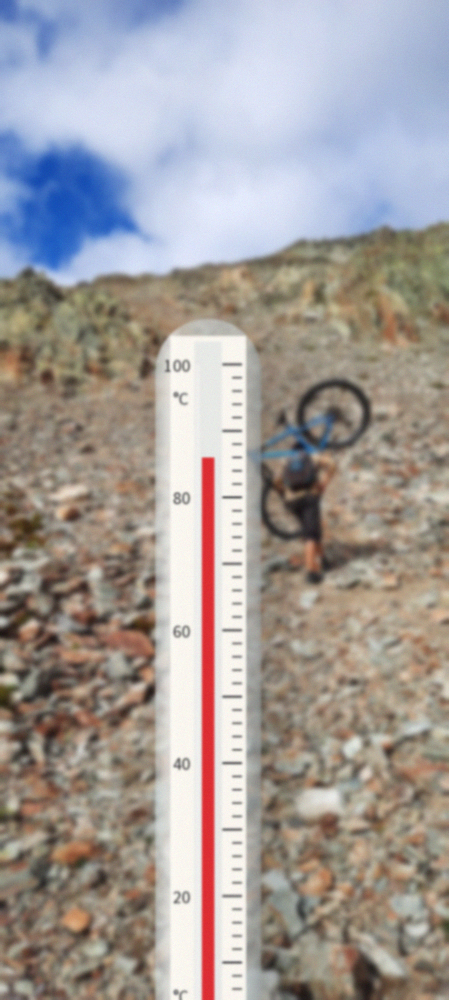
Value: 86,°C
